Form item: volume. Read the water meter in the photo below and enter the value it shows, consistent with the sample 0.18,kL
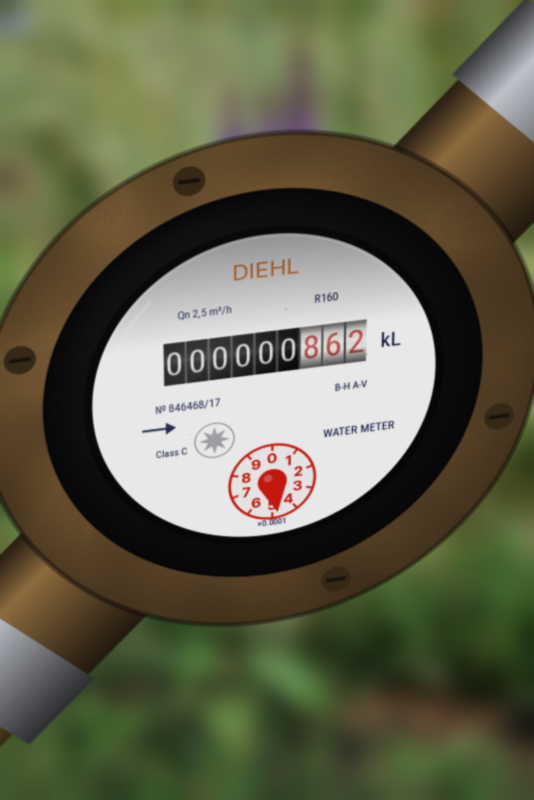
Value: 0.8624,kL
